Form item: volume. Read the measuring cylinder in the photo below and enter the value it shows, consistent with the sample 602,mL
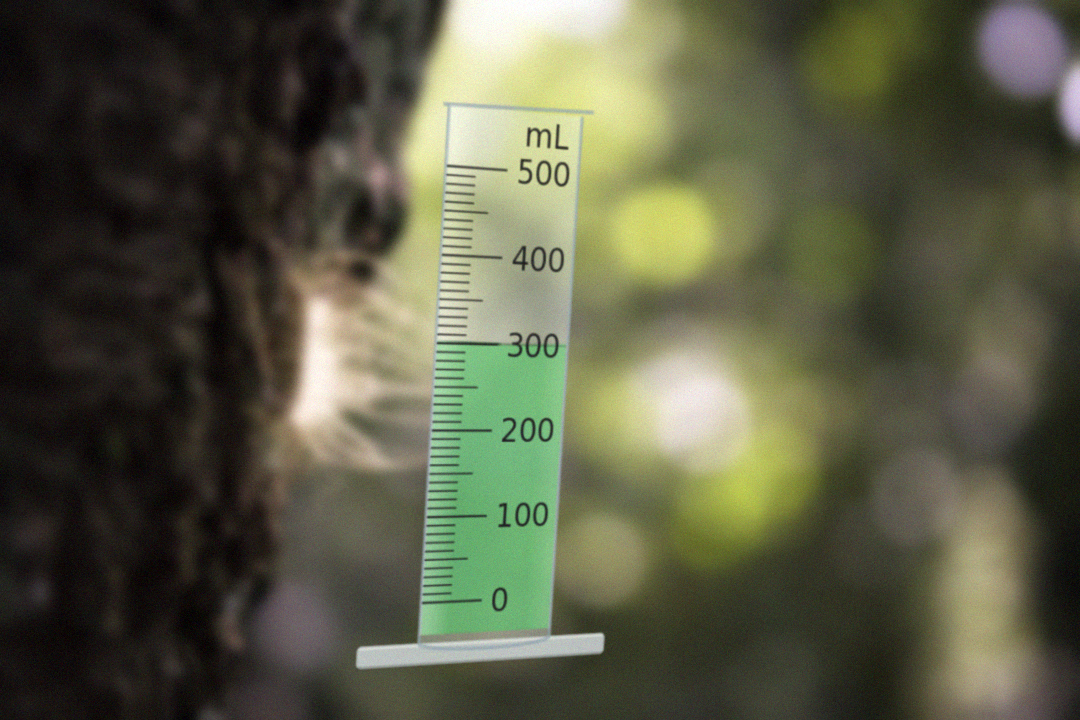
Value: 300,mL
